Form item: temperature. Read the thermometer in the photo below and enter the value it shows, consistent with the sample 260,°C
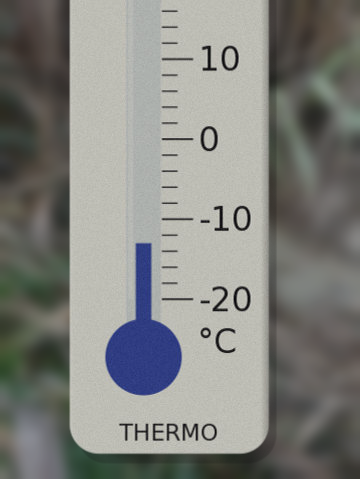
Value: -13,°C
